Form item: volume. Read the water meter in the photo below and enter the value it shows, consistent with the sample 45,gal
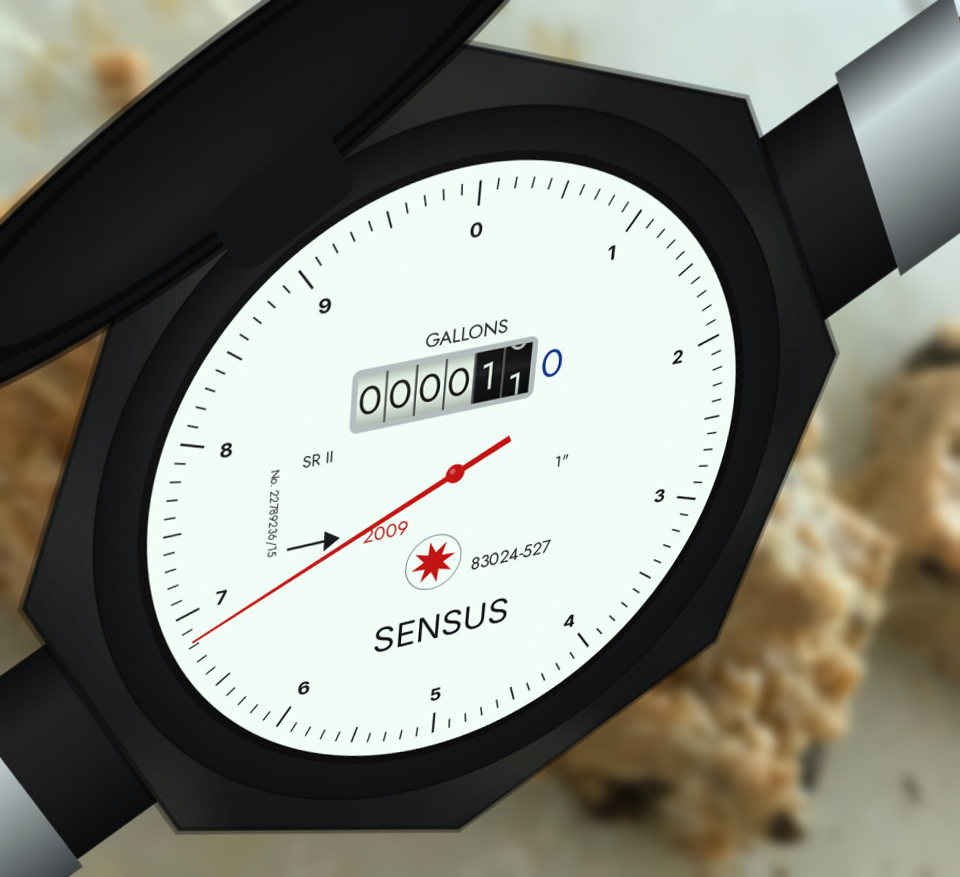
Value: 106.8,gal
